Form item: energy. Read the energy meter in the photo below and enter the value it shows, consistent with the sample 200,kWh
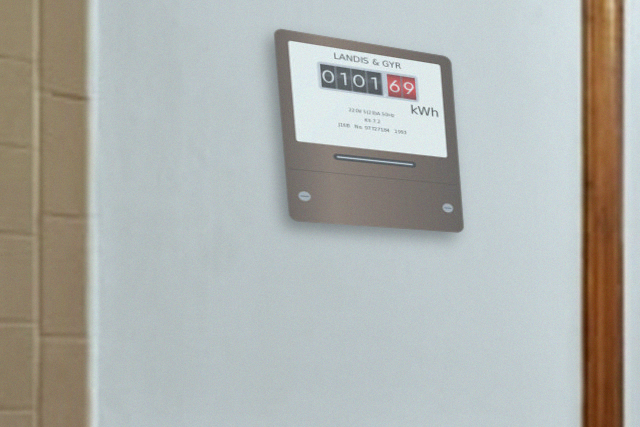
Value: 101.69,kWh
